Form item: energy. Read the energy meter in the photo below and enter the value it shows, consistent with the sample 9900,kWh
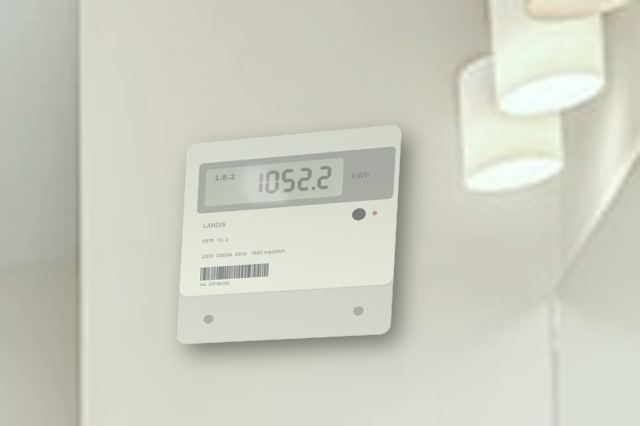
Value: 1052.2,kWh
